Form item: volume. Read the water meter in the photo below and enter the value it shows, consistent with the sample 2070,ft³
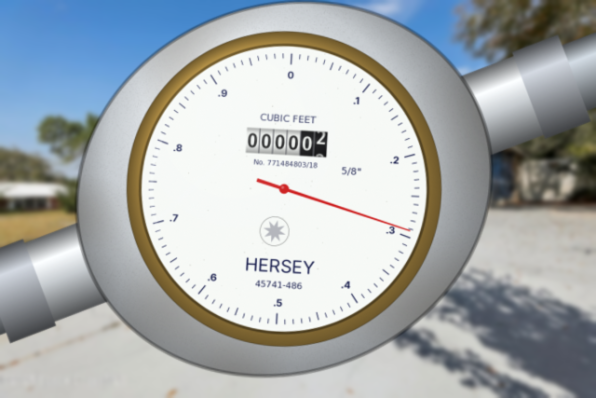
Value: 2.29,ft³
